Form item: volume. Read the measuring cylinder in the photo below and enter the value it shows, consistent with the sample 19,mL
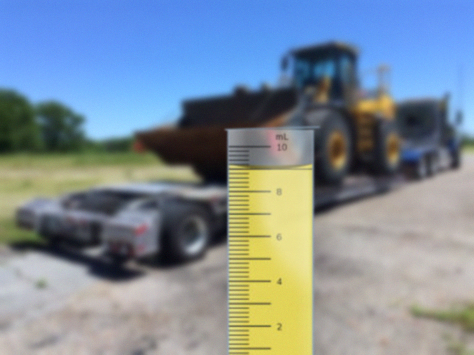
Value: 9,mL
